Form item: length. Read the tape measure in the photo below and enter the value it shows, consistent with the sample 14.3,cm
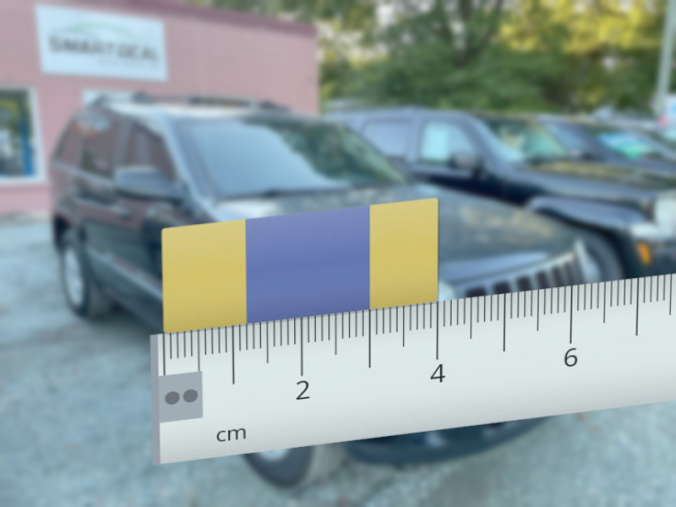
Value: 4,cm
